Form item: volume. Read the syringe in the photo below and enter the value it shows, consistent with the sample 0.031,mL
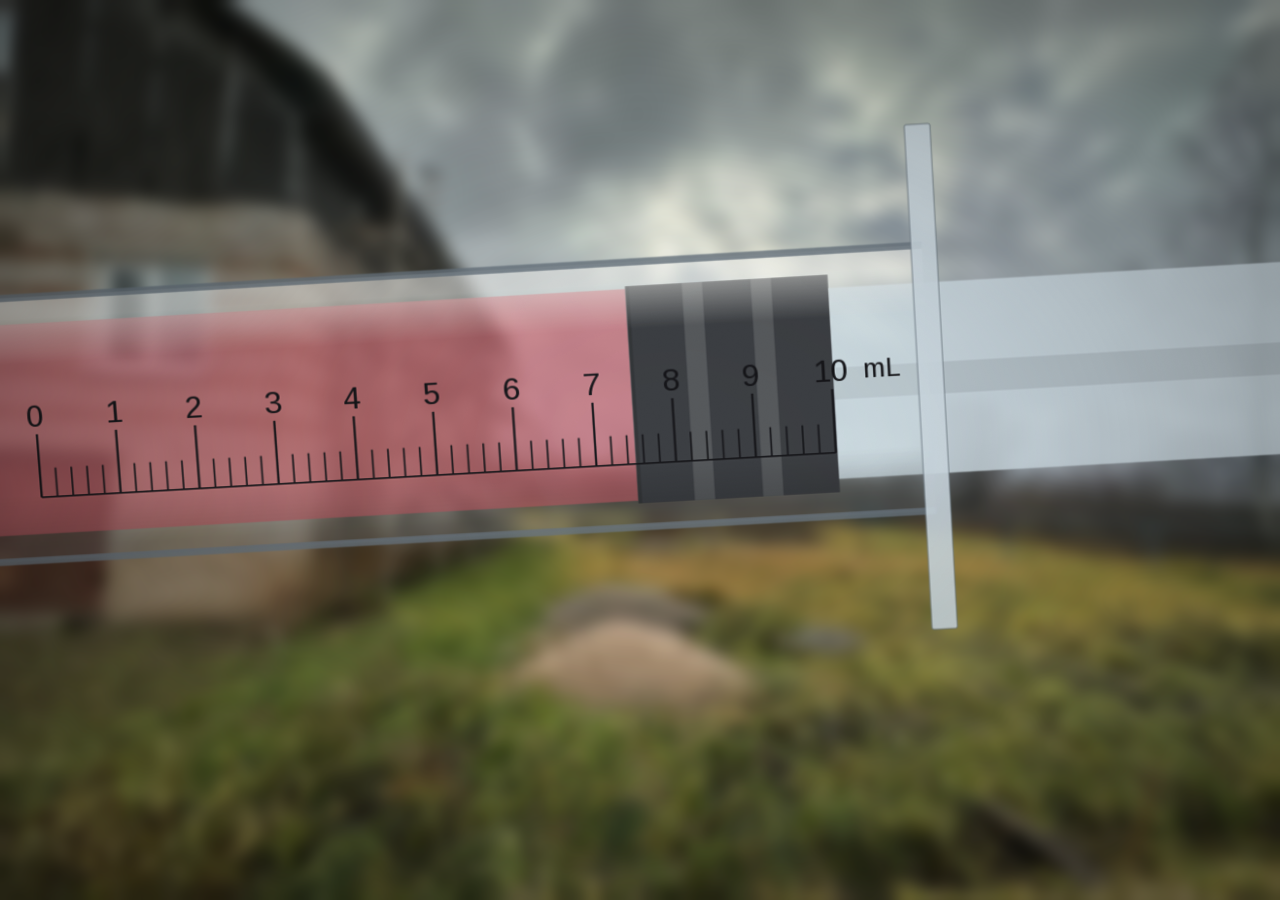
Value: 7.5,mL
